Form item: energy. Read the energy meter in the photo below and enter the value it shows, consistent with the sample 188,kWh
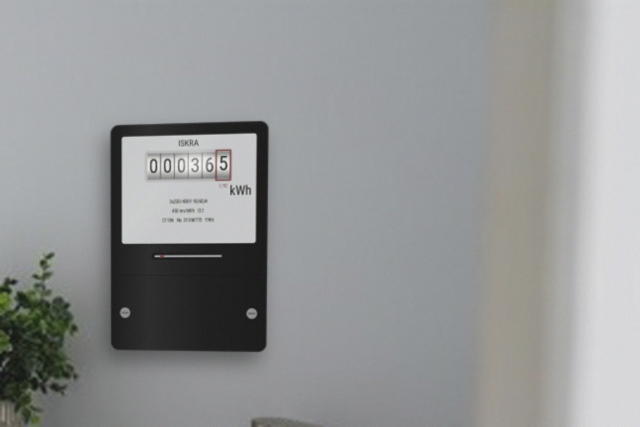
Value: 36.5,kWh
